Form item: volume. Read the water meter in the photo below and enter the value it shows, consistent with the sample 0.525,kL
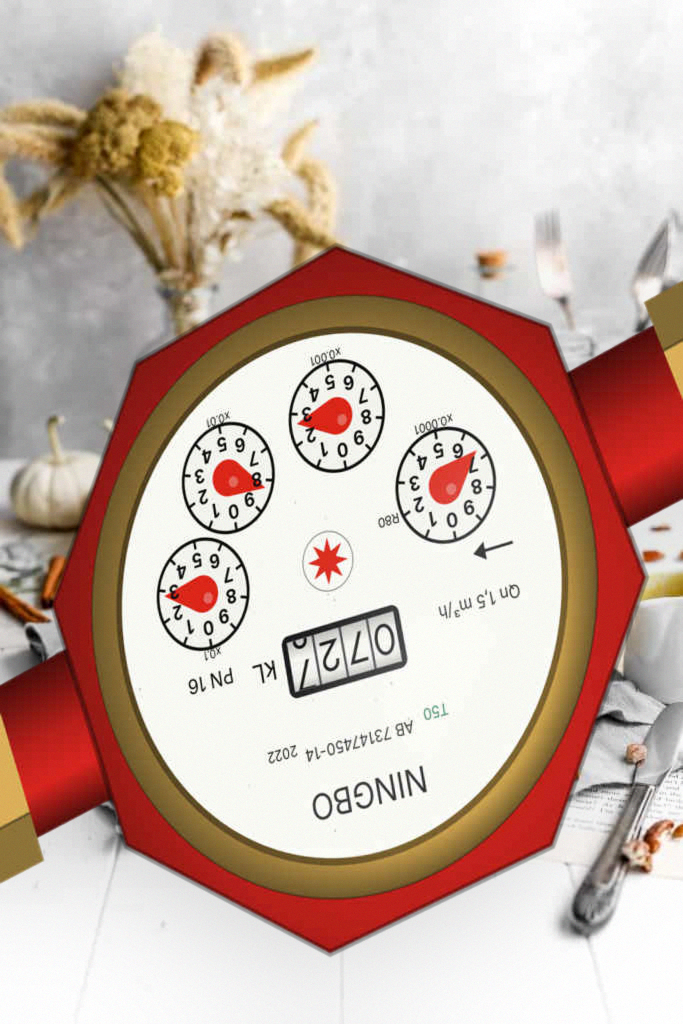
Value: 727.2826,kL
